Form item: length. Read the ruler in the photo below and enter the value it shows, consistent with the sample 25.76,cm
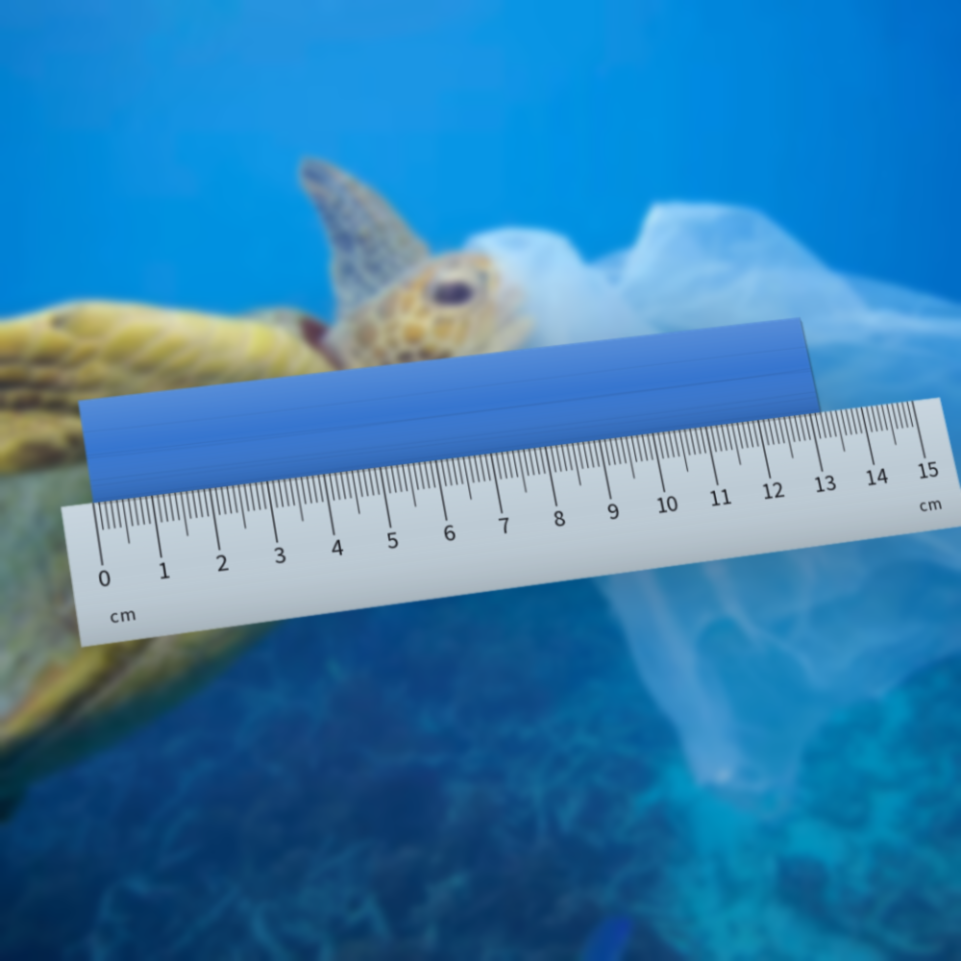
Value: 13.2,cm
